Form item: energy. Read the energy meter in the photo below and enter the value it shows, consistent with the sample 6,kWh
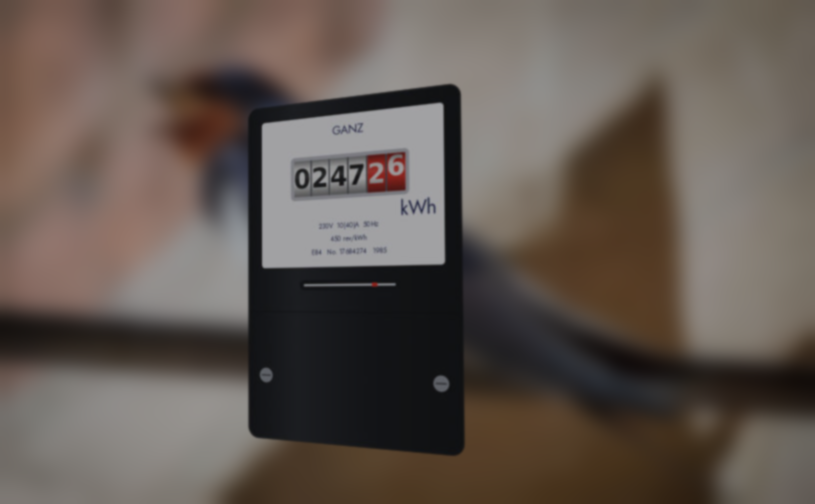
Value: 247.26,kWh
